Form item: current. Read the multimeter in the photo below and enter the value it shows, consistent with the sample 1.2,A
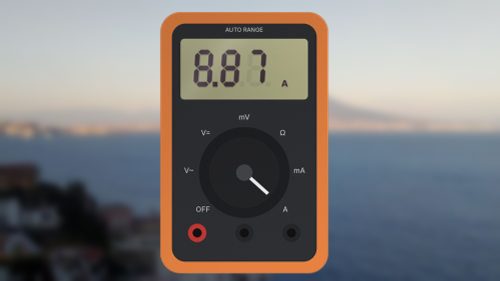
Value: 8.87,A
